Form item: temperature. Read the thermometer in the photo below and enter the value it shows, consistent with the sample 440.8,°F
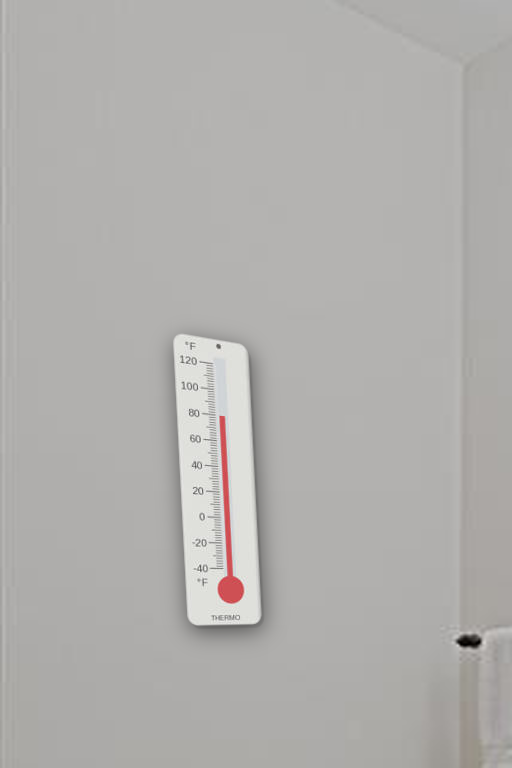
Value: 80,°F
